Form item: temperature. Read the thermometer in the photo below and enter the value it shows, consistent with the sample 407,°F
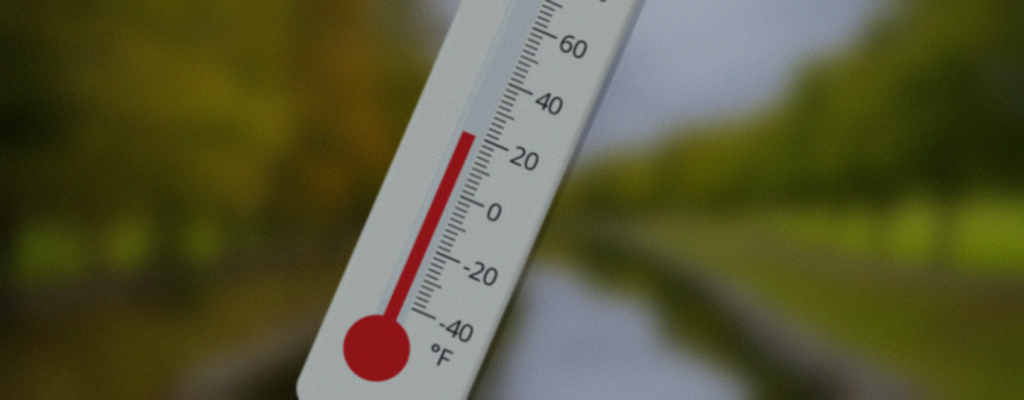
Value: 20,°F
